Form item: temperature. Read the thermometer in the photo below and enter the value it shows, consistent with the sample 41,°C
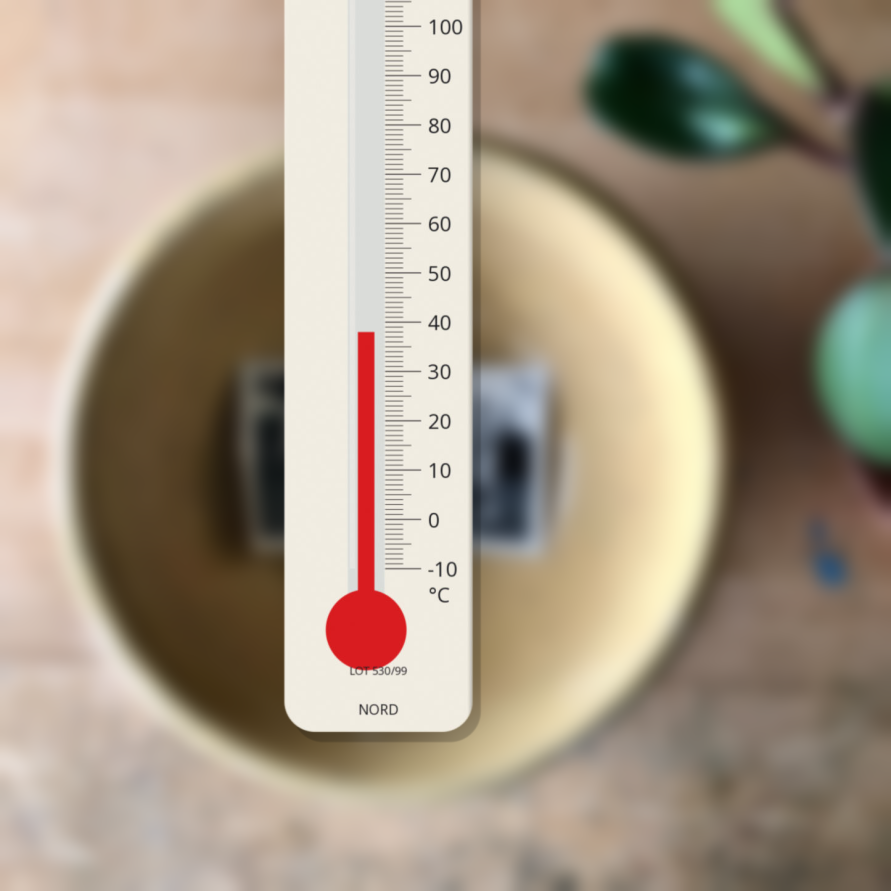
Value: 38,°C
